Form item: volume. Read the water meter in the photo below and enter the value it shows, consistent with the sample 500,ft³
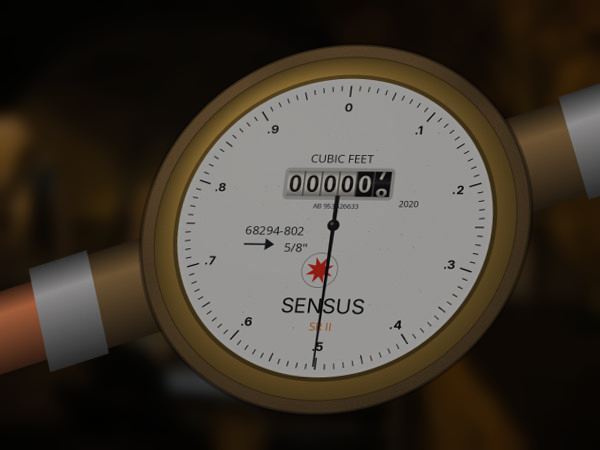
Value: 7.50,ft³
